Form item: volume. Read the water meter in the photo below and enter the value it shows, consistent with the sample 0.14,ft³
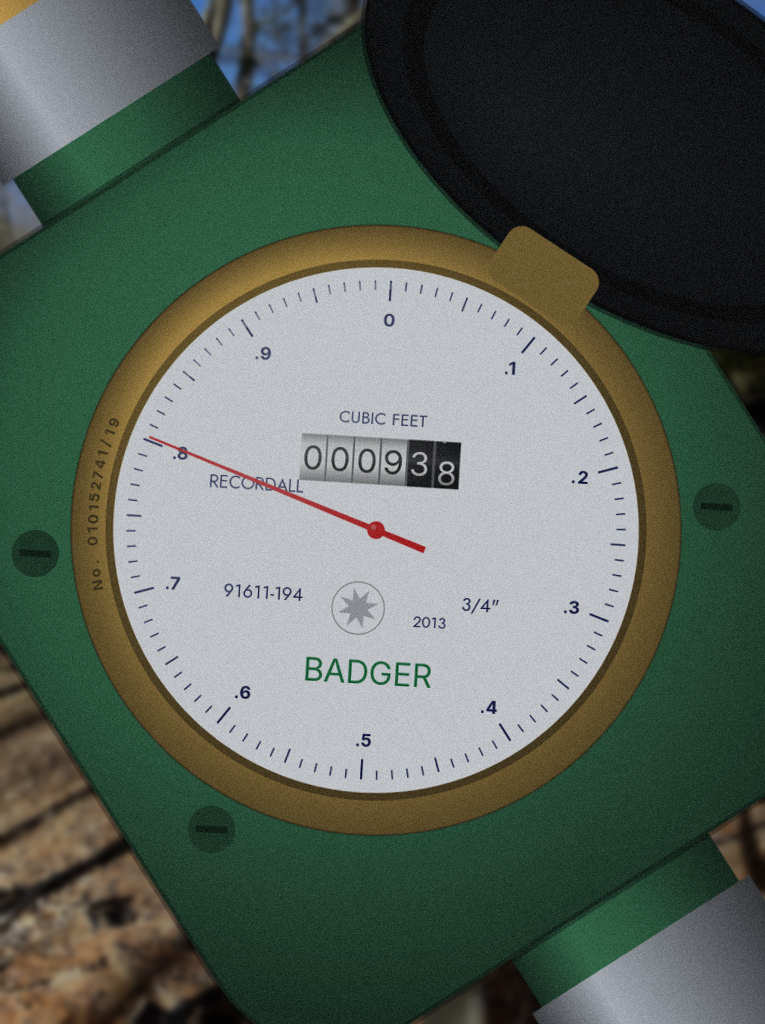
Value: 937.80,ft³
